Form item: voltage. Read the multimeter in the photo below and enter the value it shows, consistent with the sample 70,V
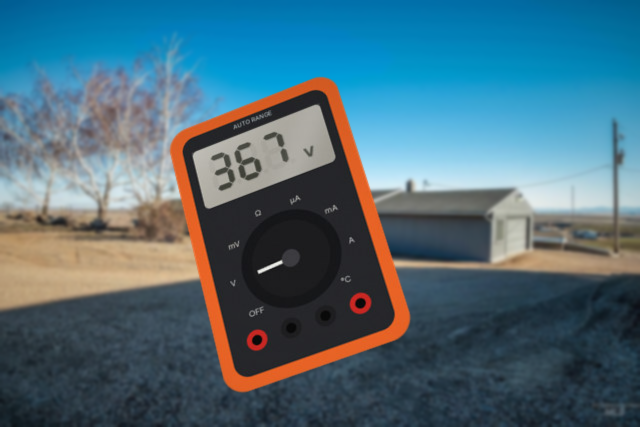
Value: 367,V
